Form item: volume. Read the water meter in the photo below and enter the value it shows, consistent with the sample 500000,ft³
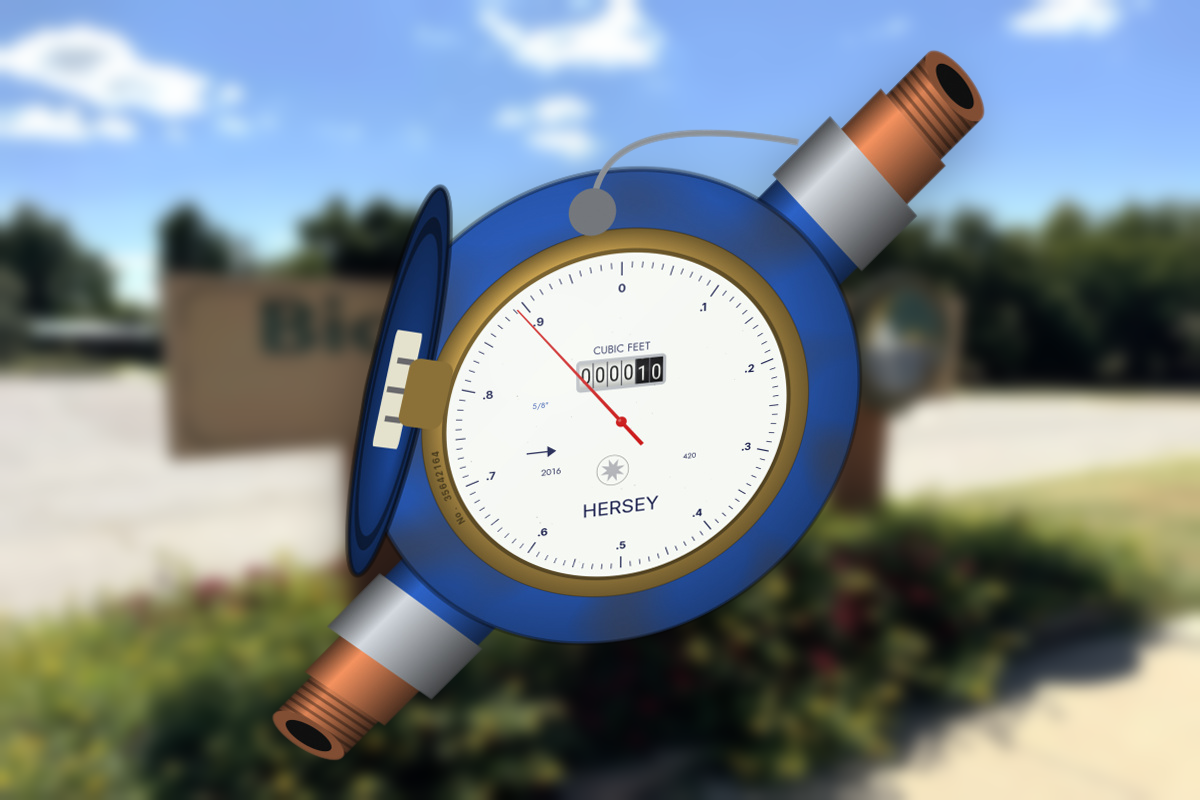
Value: 9.89,ft³
